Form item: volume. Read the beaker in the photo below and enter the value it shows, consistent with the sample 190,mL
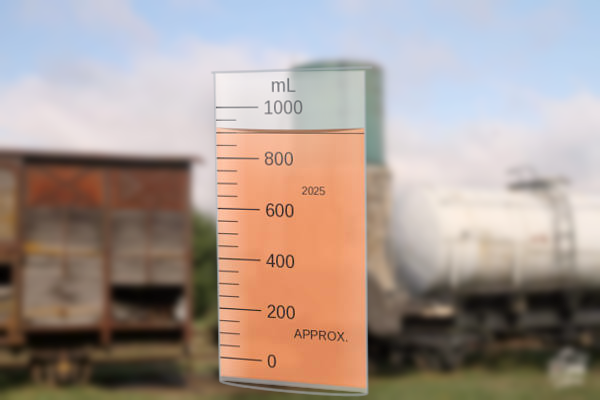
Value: 900,mL
